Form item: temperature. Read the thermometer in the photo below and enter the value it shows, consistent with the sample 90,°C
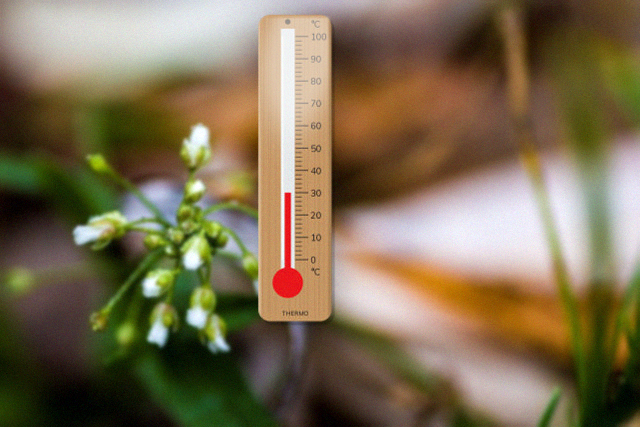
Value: 30,°C
